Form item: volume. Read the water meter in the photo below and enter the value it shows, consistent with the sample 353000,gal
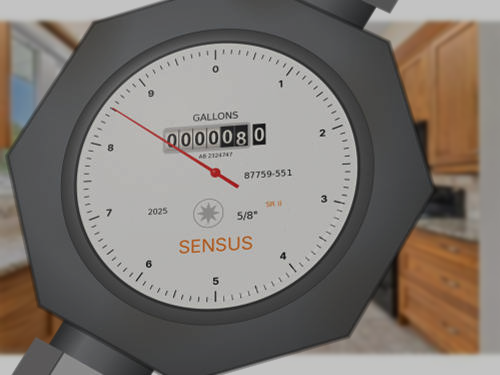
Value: 78.5,gal
